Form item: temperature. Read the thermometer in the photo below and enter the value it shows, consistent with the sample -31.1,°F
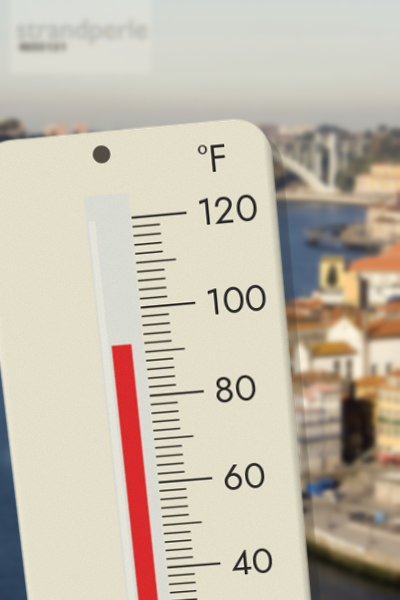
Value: 92,°F
